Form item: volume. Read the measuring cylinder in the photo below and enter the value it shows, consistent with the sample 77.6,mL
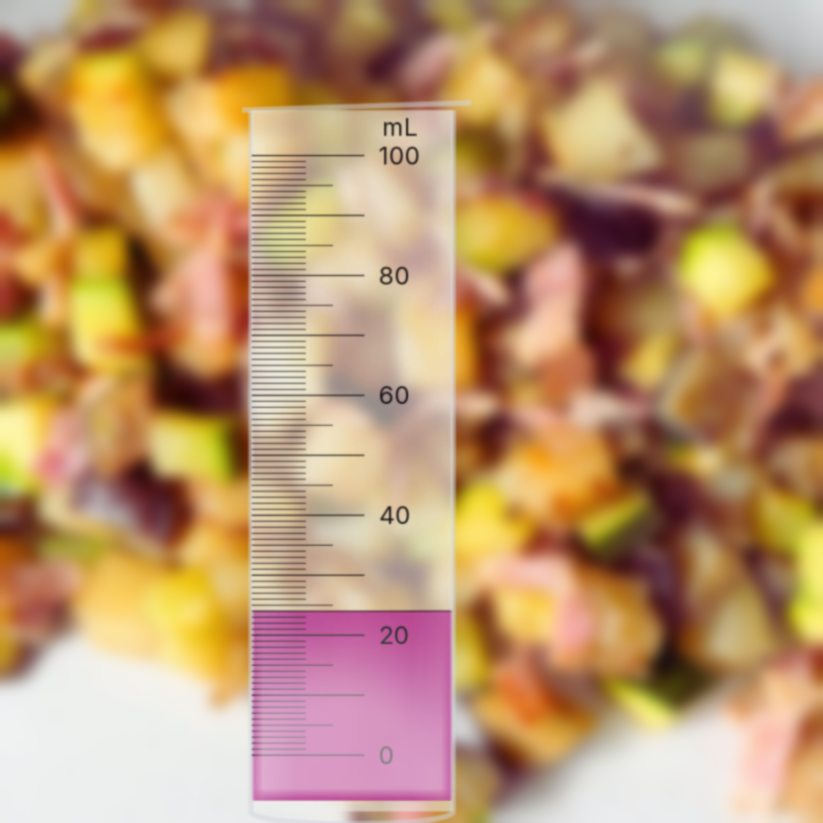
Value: 24,mL
